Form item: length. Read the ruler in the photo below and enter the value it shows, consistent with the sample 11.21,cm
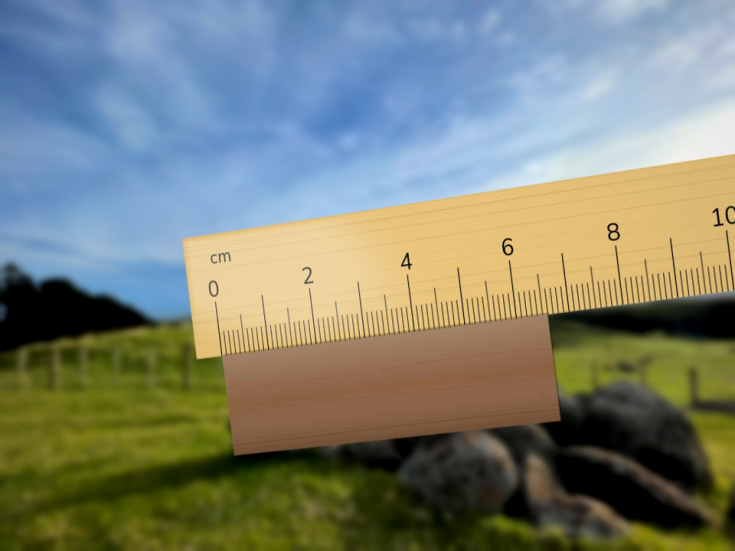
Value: 6.6,cm
